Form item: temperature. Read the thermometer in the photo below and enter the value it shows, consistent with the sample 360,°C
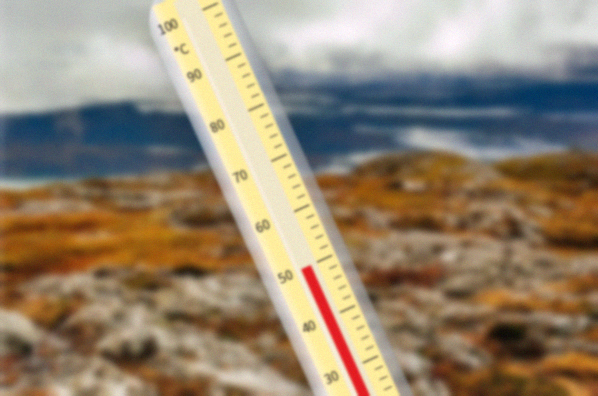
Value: 50,°C
